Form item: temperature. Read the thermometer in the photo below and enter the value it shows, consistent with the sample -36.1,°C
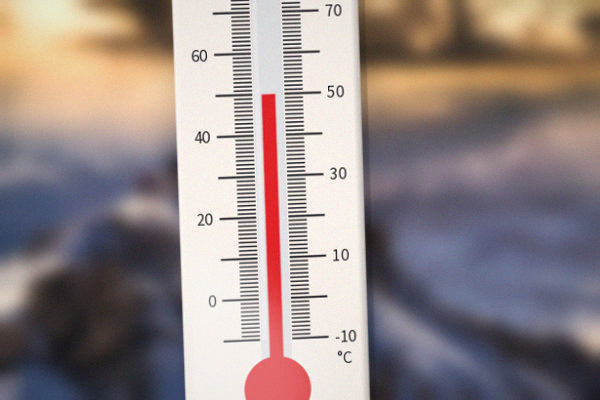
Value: 50,°C
